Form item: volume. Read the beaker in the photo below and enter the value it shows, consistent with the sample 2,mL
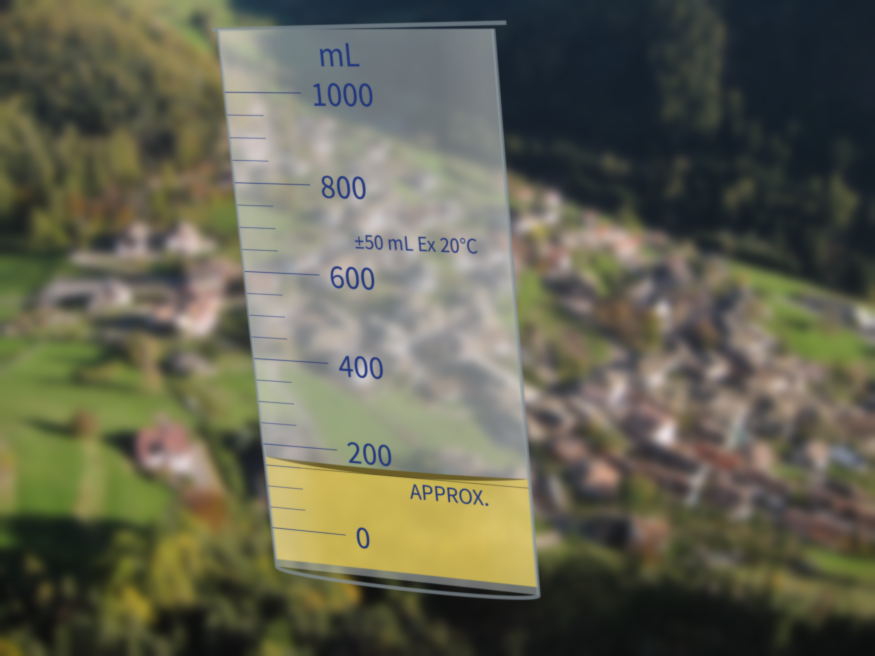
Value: 150,mL
